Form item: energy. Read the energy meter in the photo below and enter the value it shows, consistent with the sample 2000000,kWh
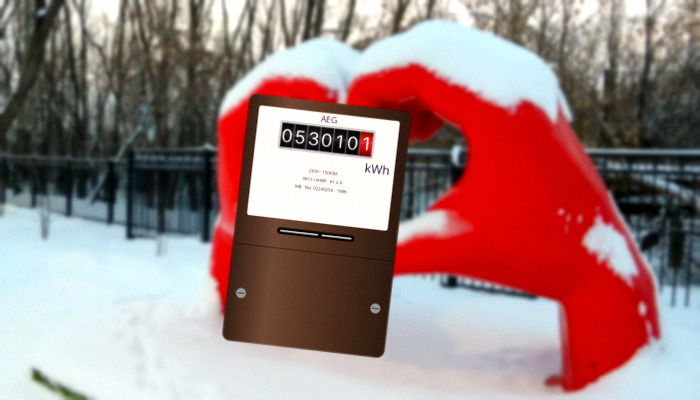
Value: 53010.1,kWh
